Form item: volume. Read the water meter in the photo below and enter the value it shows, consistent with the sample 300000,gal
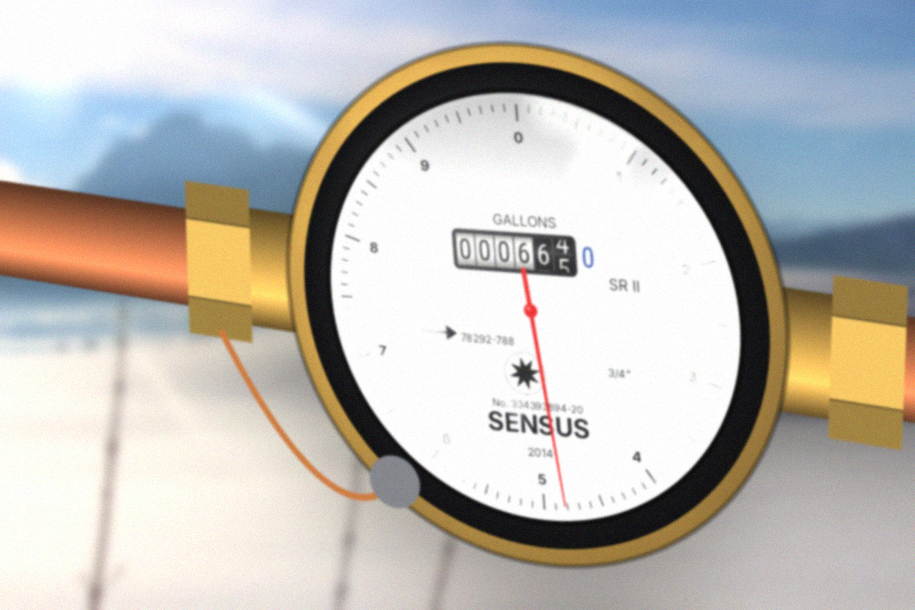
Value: 6644.8,gal
